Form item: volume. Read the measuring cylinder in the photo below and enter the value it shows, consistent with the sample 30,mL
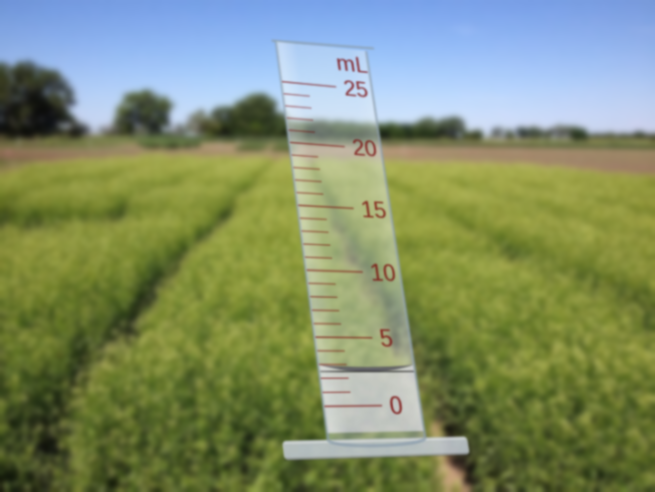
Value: 2.5,mL
